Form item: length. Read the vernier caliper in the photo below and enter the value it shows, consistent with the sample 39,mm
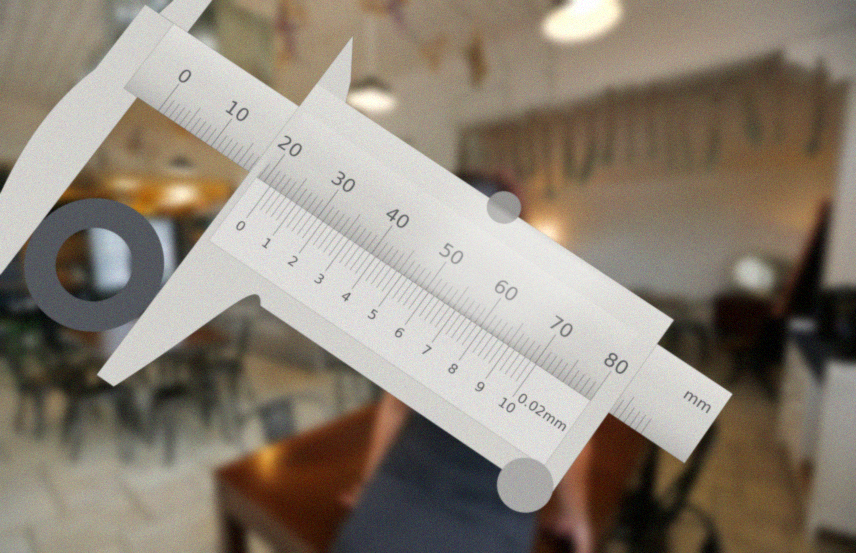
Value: 21.2,mm
